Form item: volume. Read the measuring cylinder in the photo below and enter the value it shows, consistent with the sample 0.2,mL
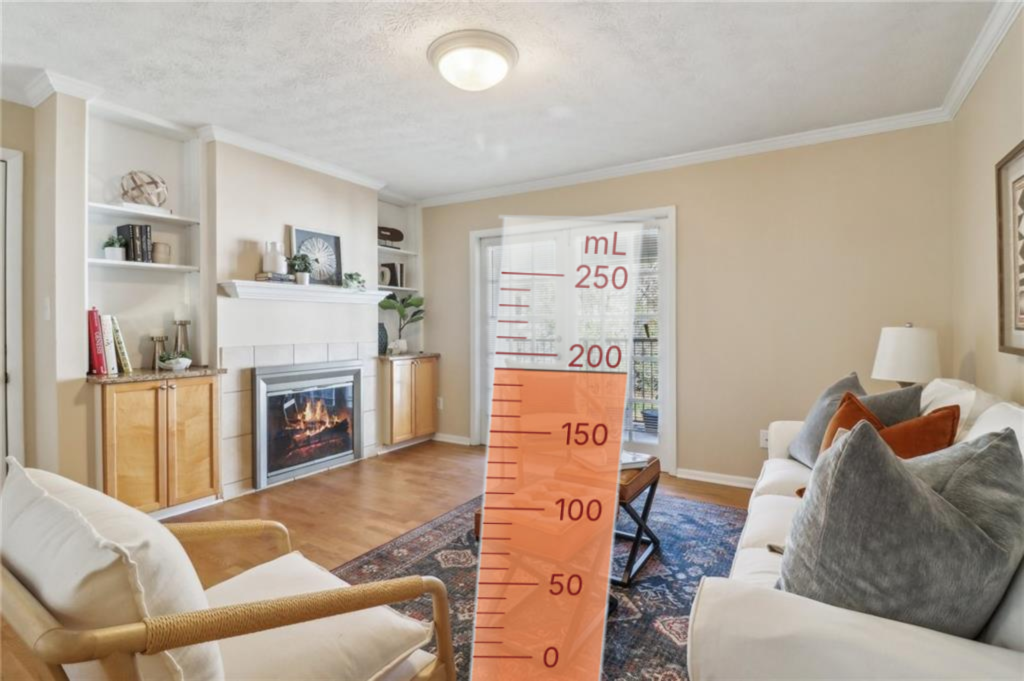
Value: 190,mL
